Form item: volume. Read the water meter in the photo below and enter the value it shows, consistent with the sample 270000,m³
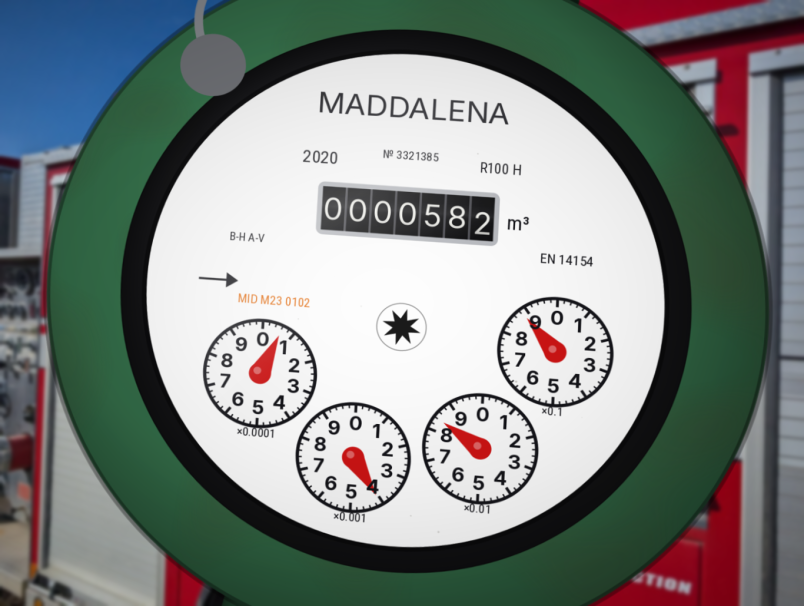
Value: 581.8840,m³
